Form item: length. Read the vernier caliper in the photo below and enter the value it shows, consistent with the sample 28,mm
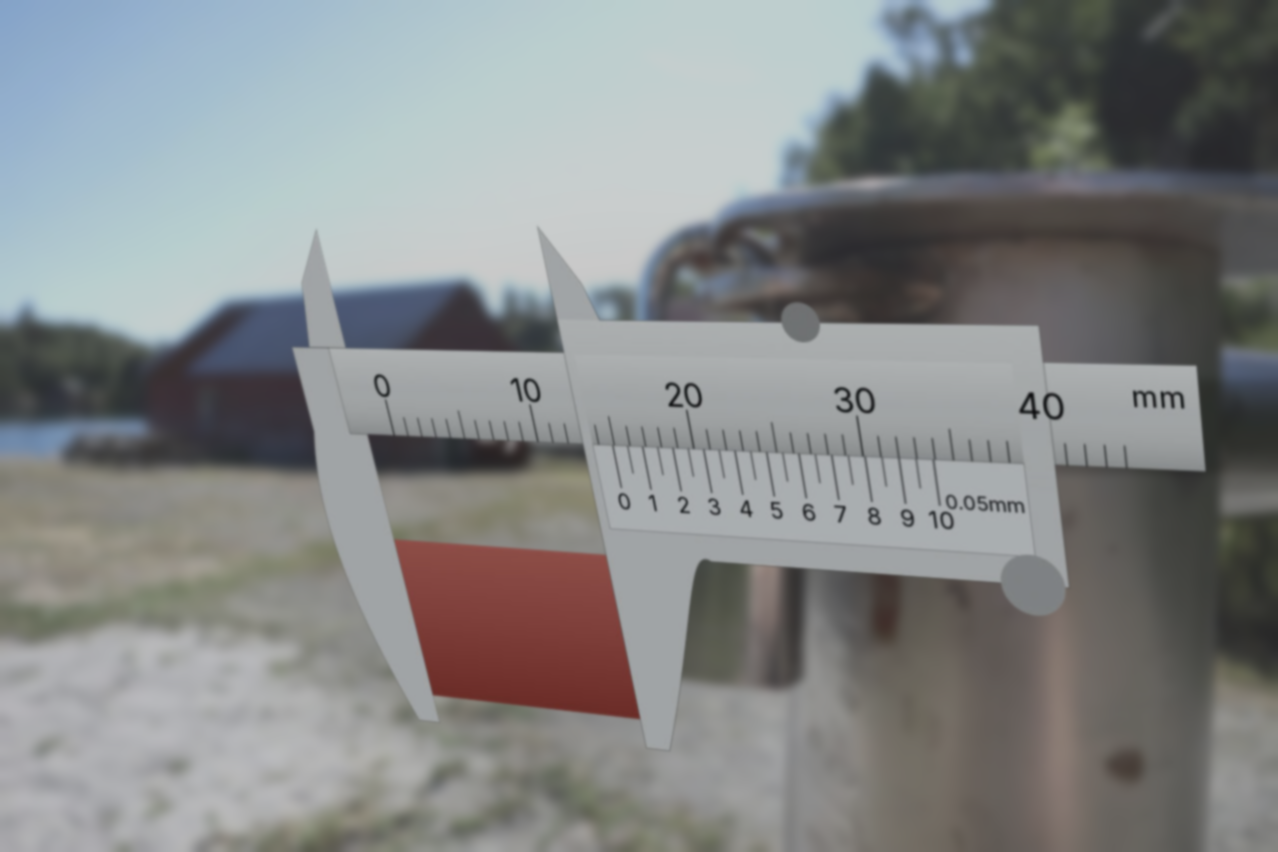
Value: 14.9,mm
